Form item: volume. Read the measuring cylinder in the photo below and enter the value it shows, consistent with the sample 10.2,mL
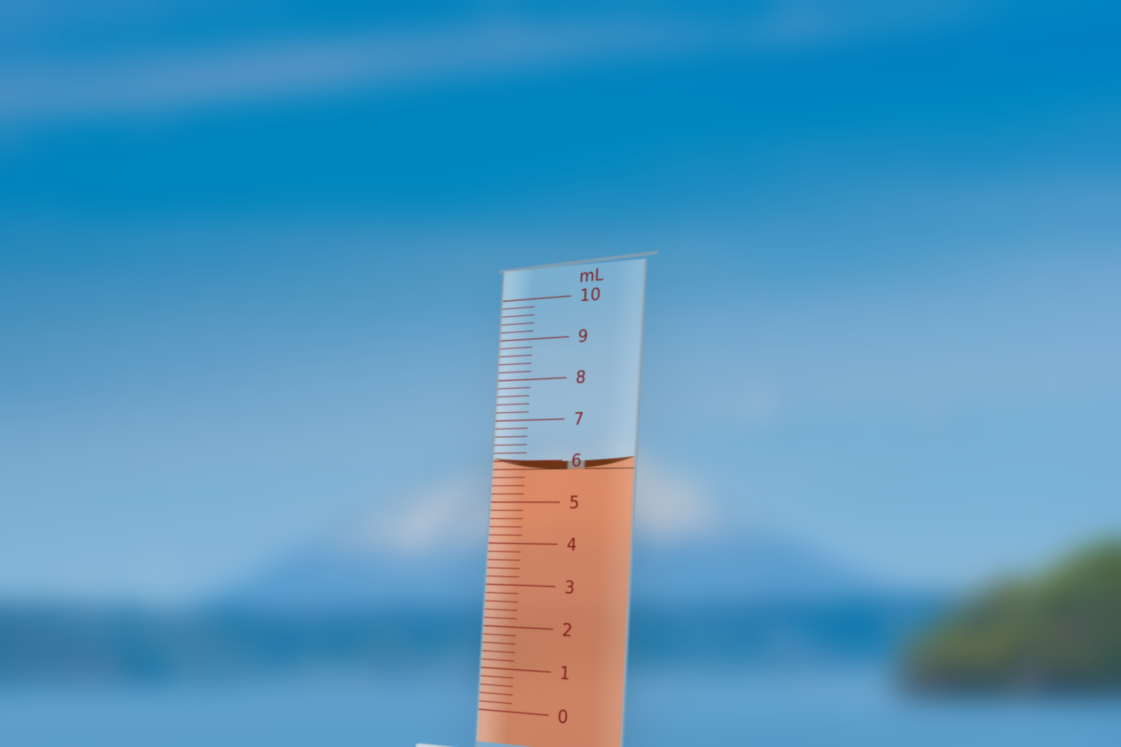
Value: 5.8,mL
